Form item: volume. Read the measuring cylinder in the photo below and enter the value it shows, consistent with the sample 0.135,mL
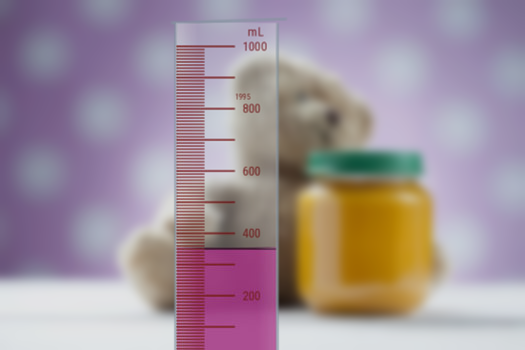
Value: 350,mL
